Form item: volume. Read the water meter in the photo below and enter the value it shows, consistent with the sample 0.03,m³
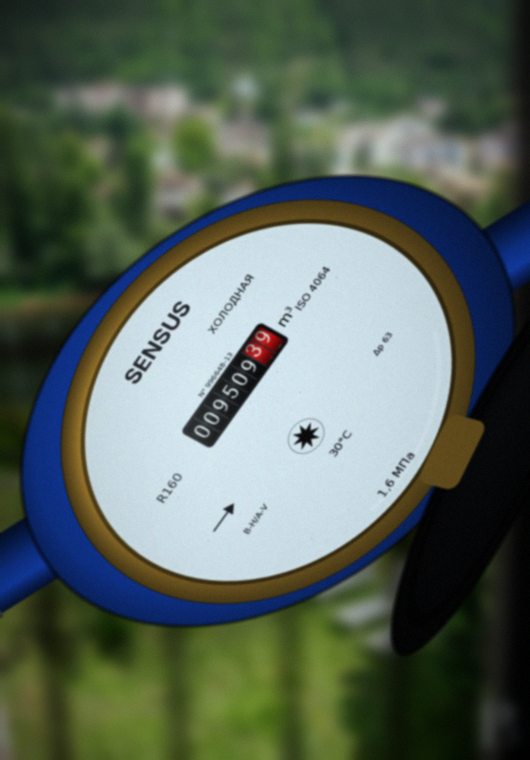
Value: 9509.39,m³
